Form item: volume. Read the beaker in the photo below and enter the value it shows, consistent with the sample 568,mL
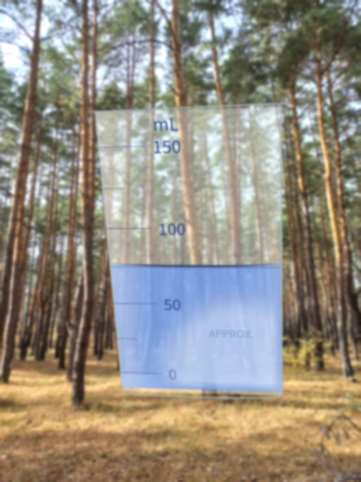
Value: 75,mL
